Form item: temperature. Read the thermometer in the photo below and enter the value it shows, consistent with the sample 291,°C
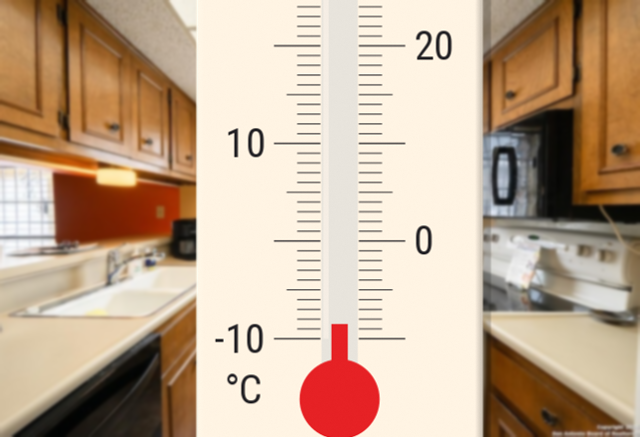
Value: -8.5,°C
